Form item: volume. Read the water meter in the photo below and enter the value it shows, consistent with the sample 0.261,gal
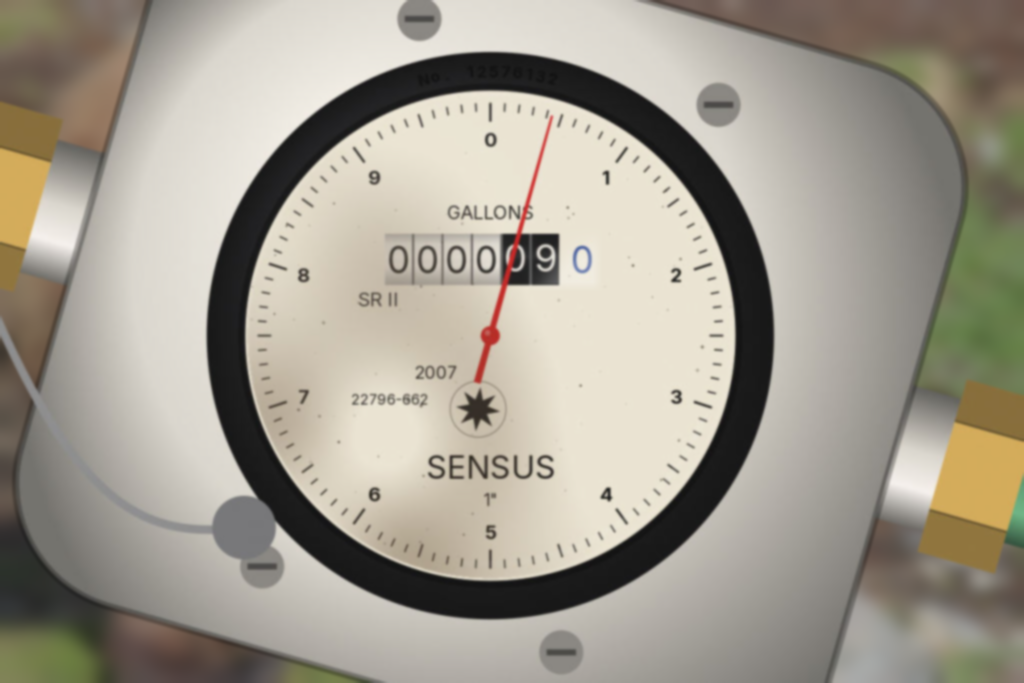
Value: 90.4,gal
